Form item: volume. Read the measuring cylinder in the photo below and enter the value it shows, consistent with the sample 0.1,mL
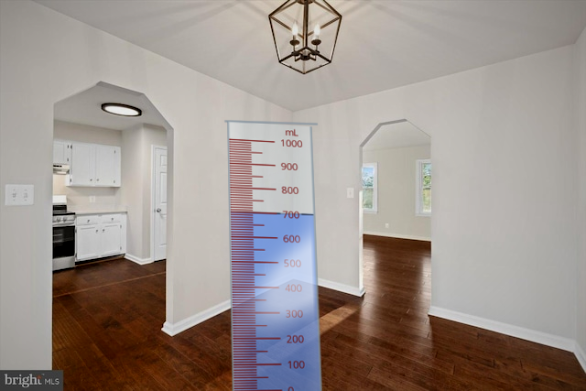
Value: 700,mL
